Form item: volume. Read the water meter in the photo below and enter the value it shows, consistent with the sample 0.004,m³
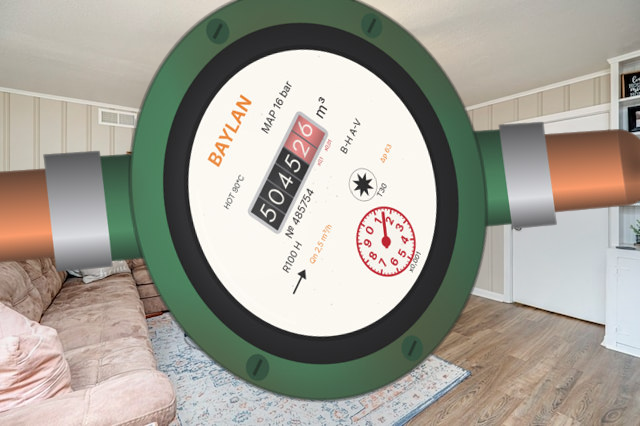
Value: 5045.261,m³
